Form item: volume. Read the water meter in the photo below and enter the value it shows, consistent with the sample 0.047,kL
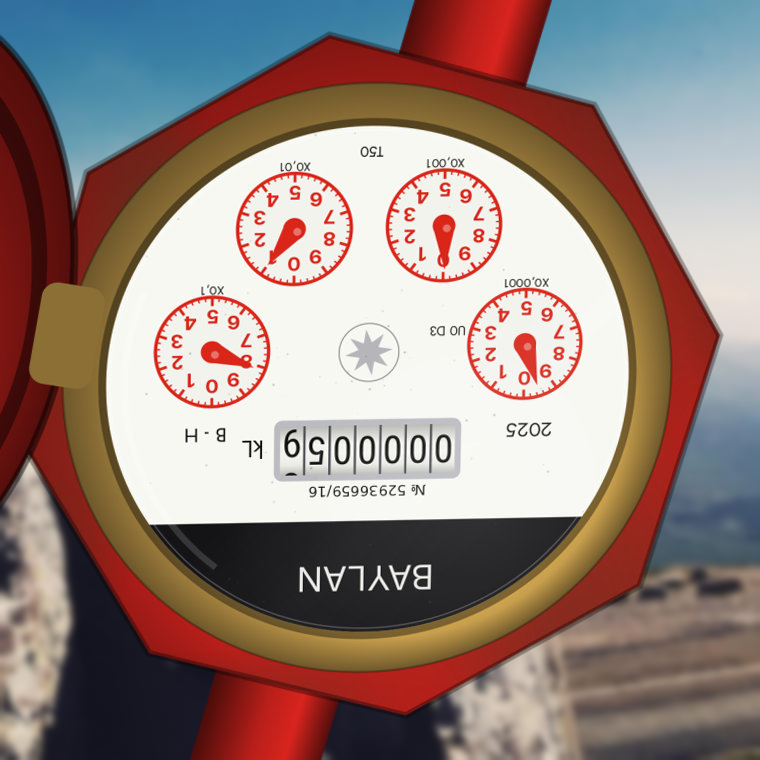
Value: 58.8099,kL
